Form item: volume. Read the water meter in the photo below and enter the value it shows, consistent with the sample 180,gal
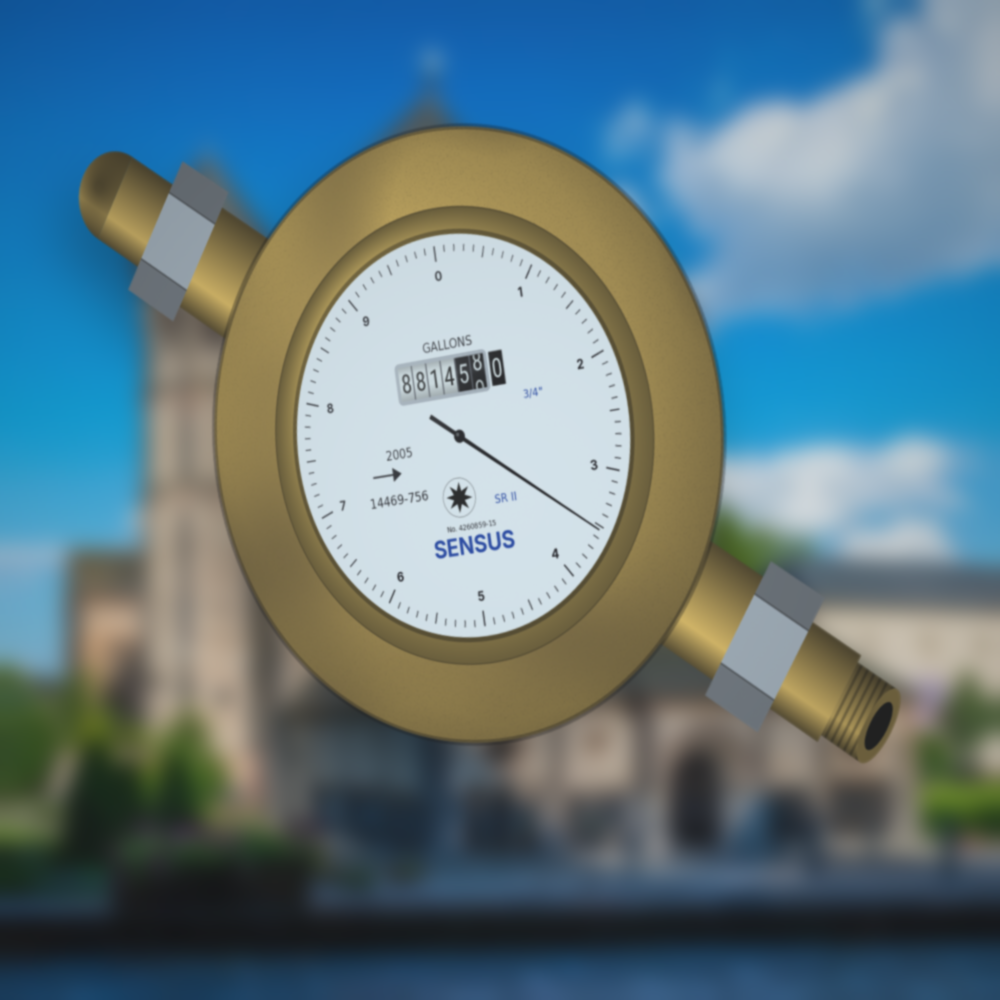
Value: 8814583.5,gal
